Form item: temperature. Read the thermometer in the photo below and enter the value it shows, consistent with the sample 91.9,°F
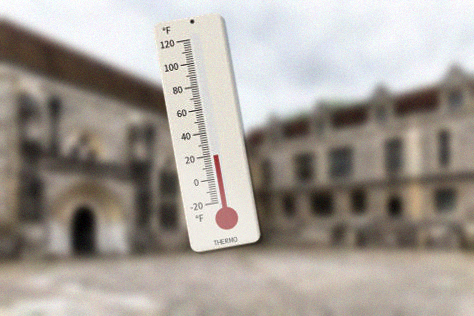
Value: 20,°F
